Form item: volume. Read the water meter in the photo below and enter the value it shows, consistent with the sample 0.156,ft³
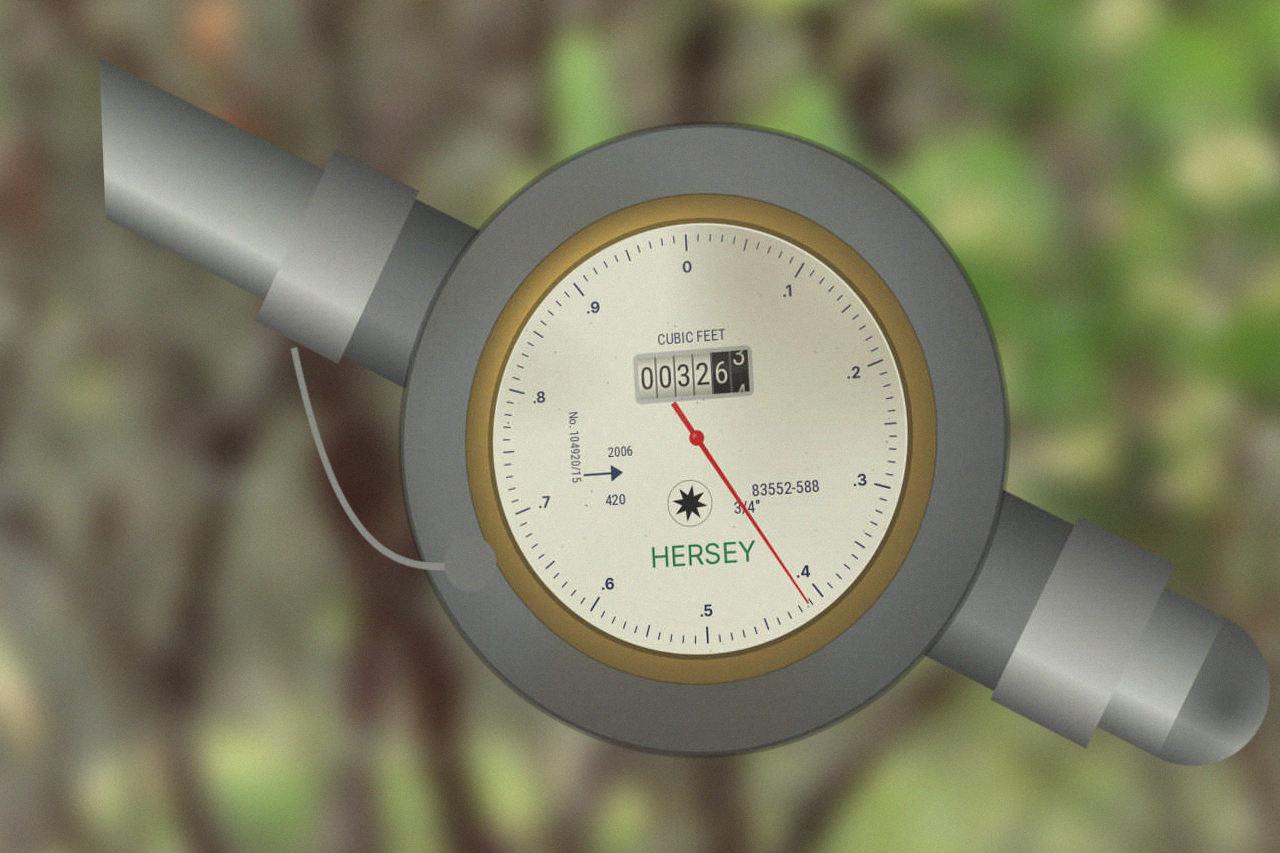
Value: 3263.41,ft³
